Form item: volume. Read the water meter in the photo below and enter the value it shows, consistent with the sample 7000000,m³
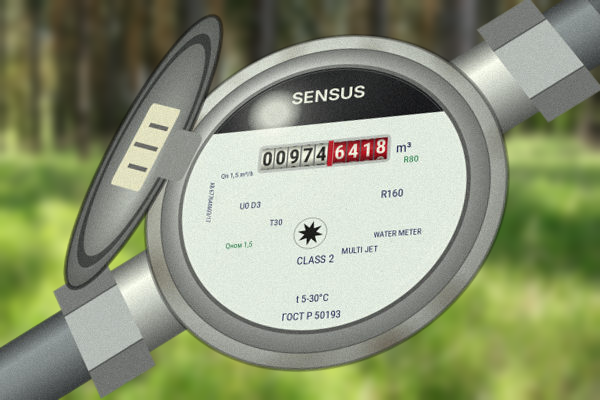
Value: 974.6418,m³
